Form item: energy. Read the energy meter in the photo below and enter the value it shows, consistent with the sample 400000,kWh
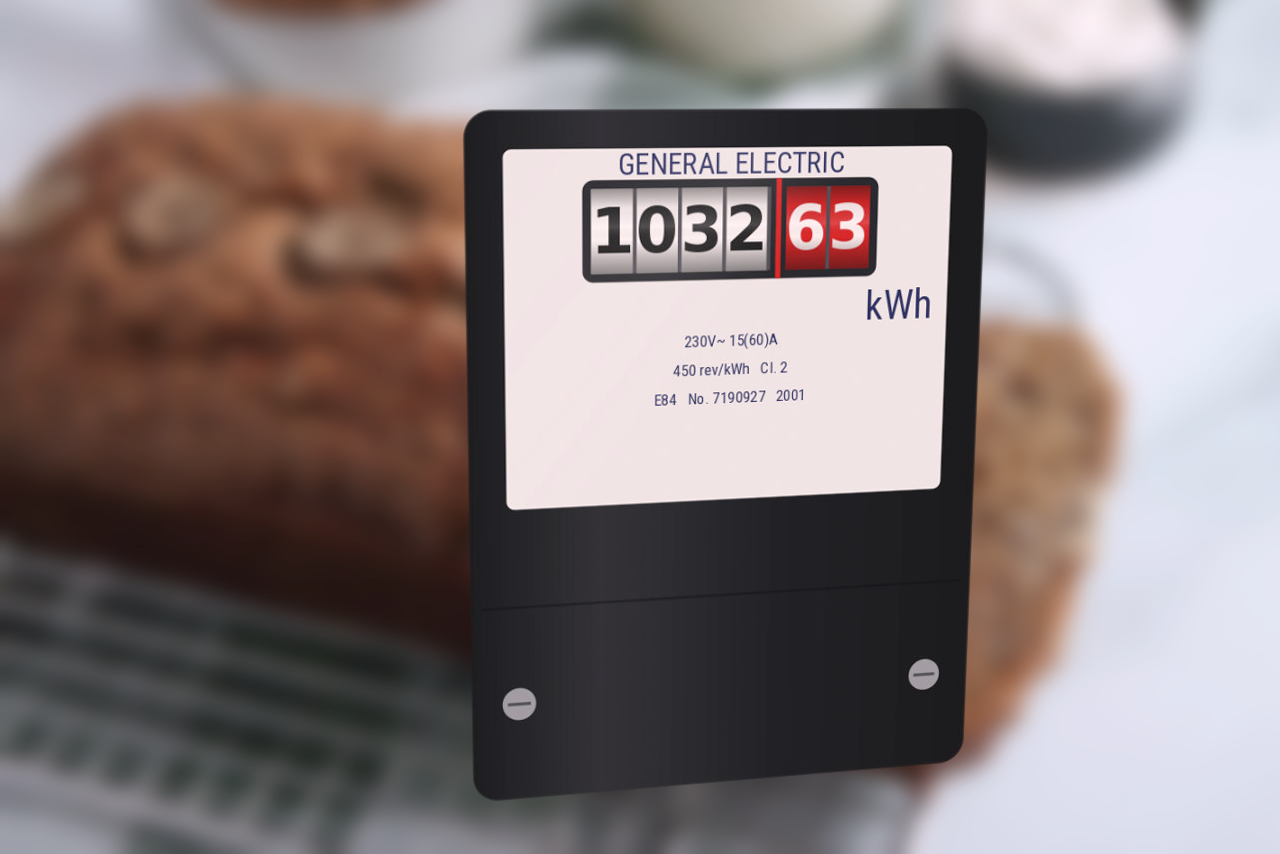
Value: 1032.63,kWh
